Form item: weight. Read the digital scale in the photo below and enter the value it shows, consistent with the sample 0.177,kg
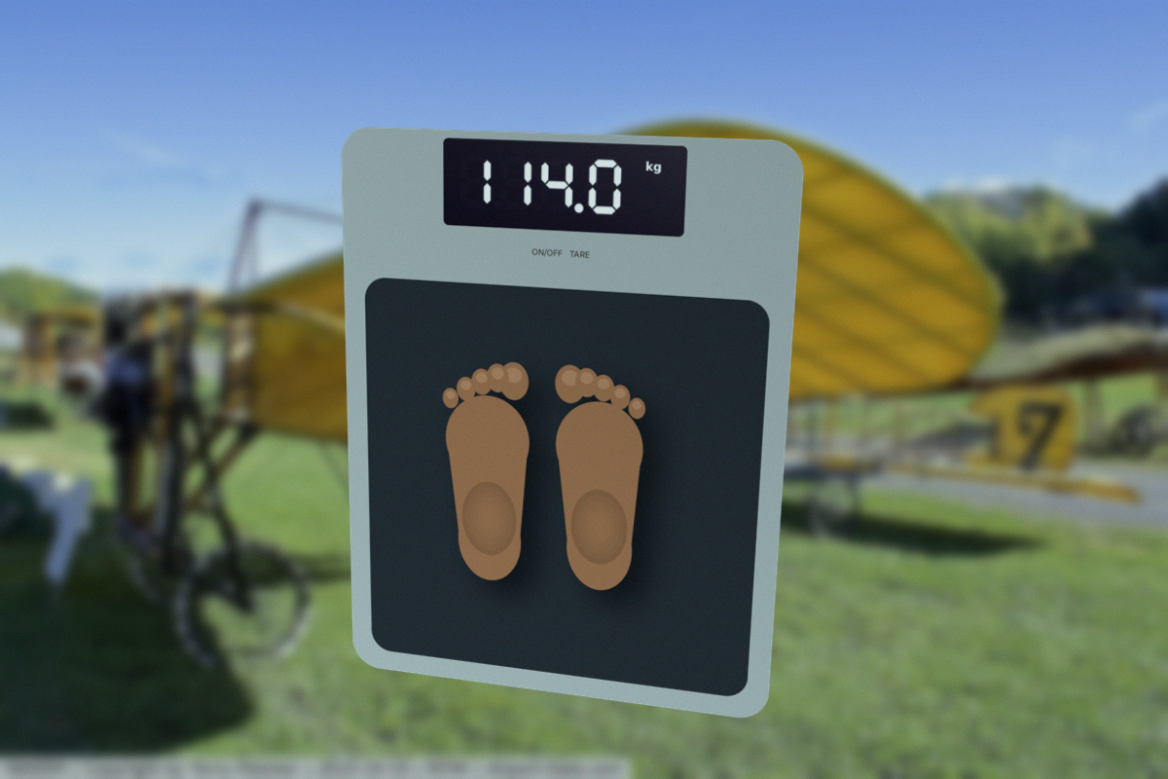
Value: 114.0,kg
